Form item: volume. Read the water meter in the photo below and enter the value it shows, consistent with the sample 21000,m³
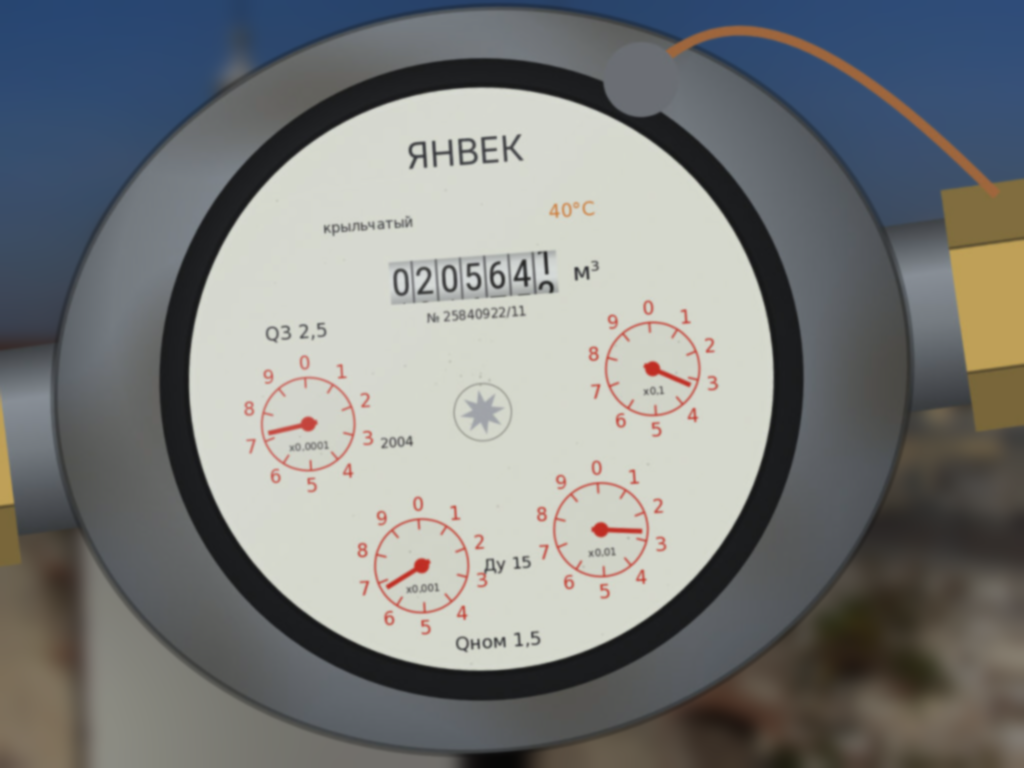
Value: 205641.3267,m³
